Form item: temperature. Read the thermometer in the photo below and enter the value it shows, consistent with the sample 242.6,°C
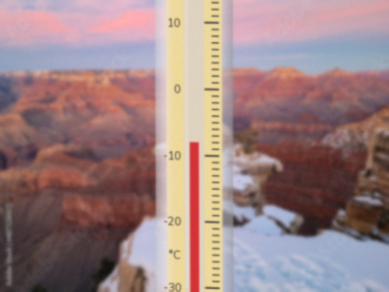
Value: -8,°C
